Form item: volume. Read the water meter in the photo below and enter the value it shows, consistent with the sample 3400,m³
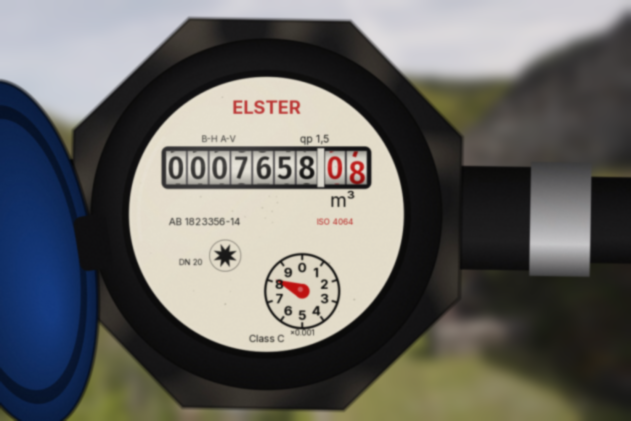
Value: 7658.078,m³
